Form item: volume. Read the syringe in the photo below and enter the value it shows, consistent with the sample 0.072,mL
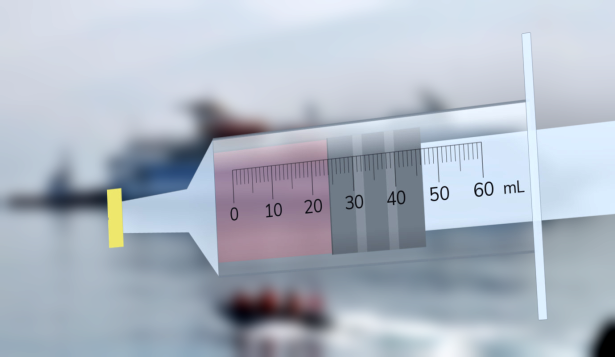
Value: 24,mL
